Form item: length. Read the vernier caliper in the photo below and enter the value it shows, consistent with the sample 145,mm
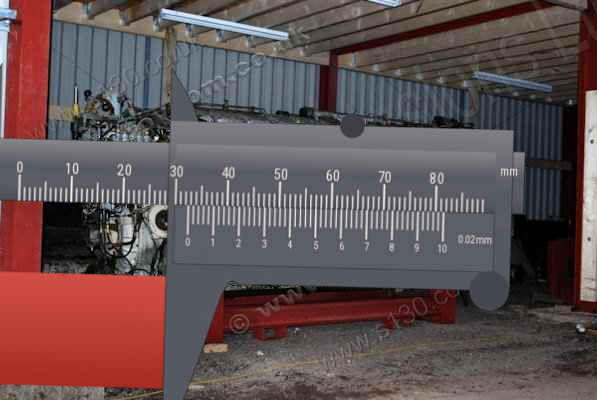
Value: 32.5,mm
